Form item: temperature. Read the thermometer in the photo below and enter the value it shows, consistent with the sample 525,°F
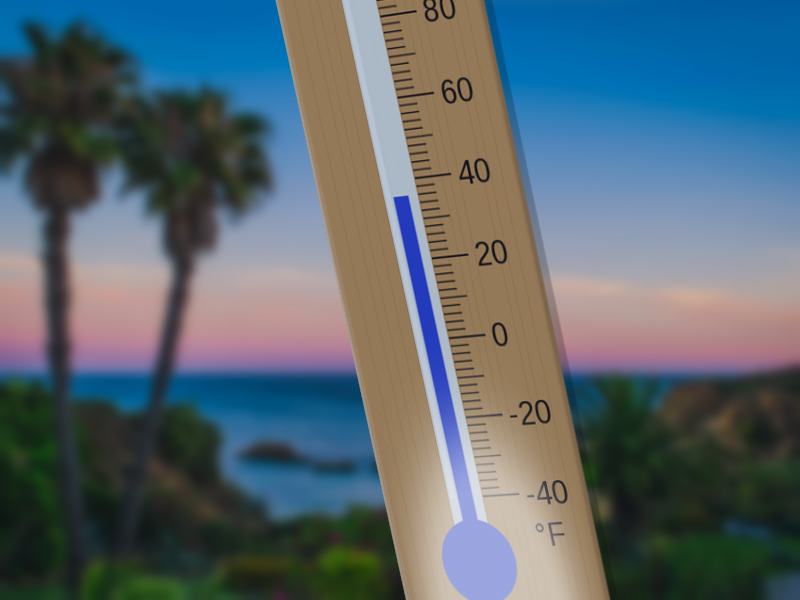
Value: 36,°F
